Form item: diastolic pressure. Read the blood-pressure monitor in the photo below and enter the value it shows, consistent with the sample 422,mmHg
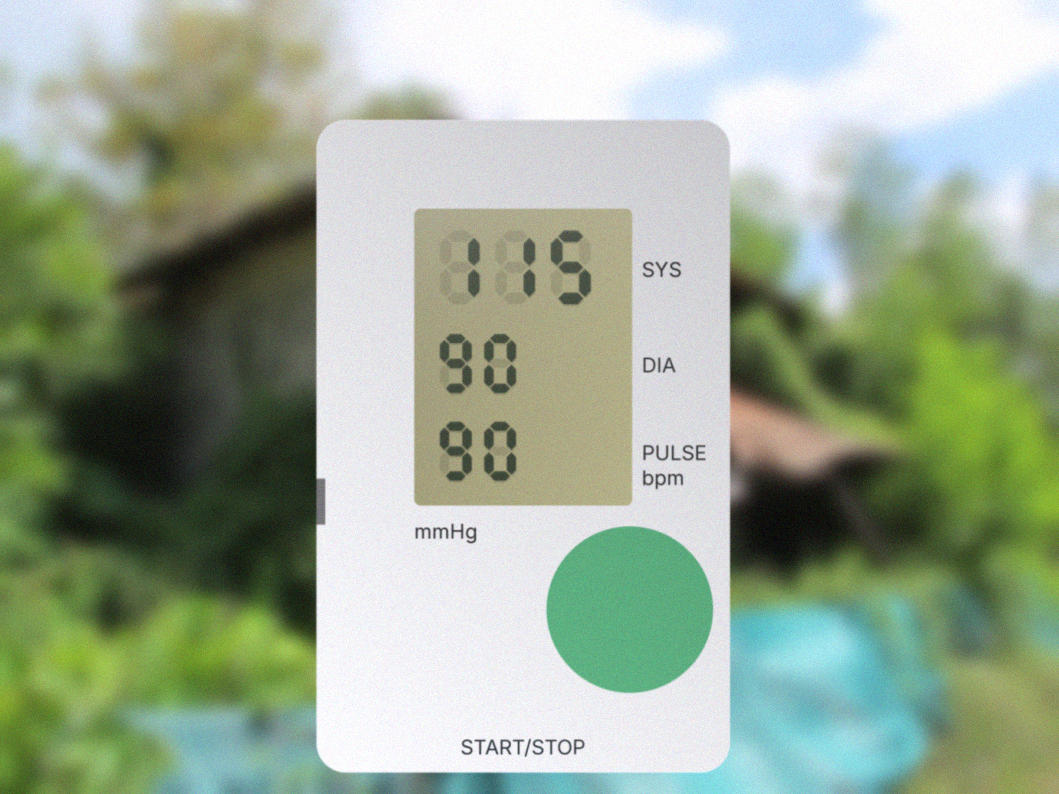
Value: 90,mmHg
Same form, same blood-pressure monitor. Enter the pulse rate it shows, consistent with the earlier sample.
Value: 90,bpm
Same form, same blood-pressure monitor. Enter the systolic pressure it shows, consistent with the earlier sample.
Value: 115,mmHg
